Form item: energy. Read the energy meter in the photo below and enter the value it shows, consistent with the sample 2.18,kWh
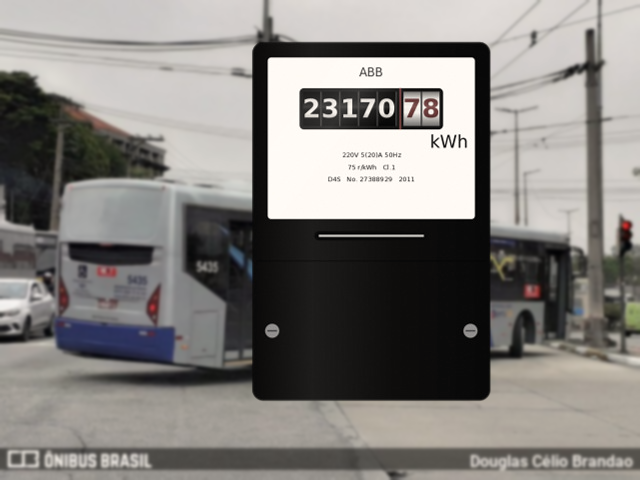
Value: 23170.78,kWh
